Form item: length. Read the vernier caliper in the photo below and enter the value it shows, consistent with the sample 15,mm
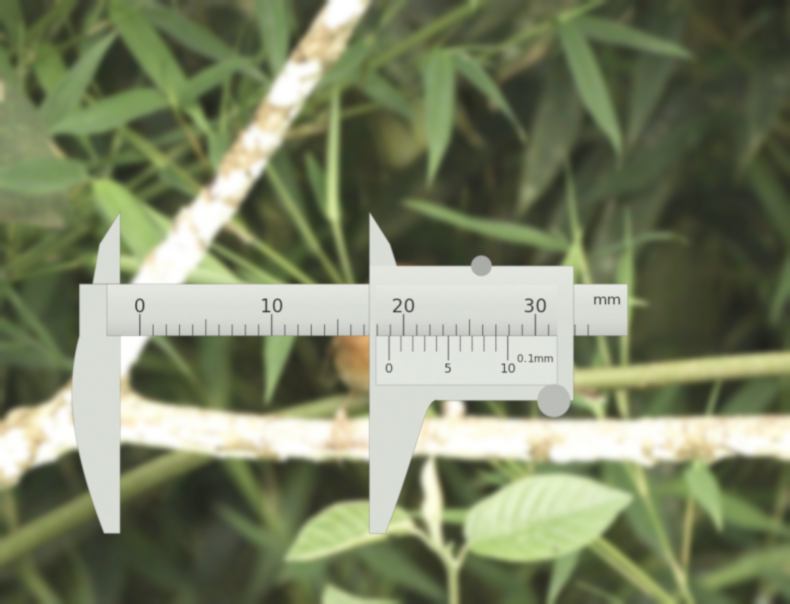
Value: 18.9,mm
